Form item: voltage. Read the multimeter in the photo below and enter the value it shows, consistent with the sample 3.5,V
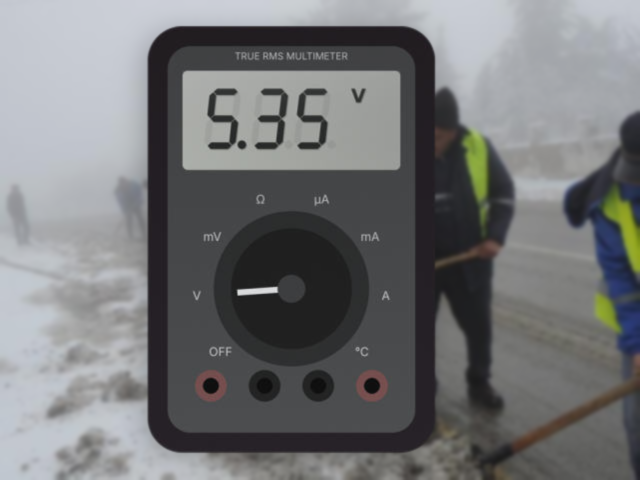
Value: 5.35,V
